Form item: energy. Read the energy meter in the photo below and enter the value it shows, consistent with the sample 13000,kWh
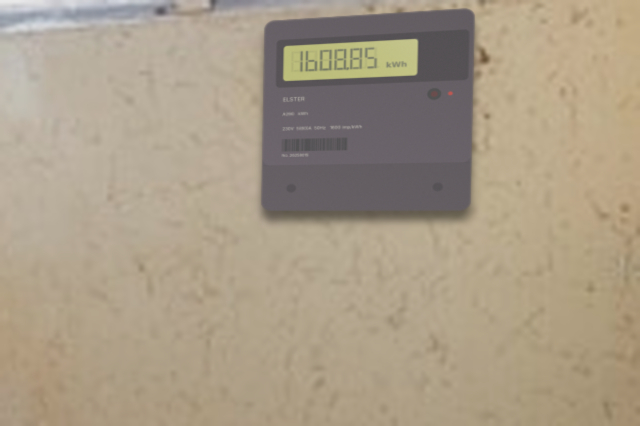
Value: 1608.85,kWh
